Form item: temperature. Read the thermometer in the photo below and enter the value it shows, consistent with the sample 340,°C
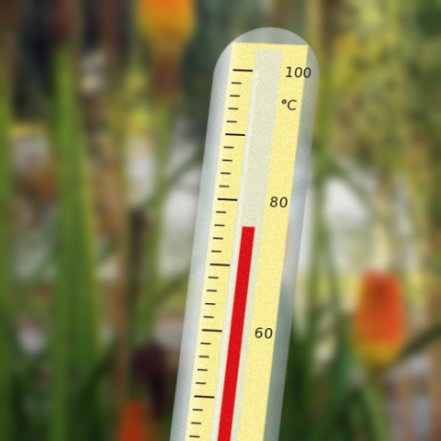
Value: 76,°C
